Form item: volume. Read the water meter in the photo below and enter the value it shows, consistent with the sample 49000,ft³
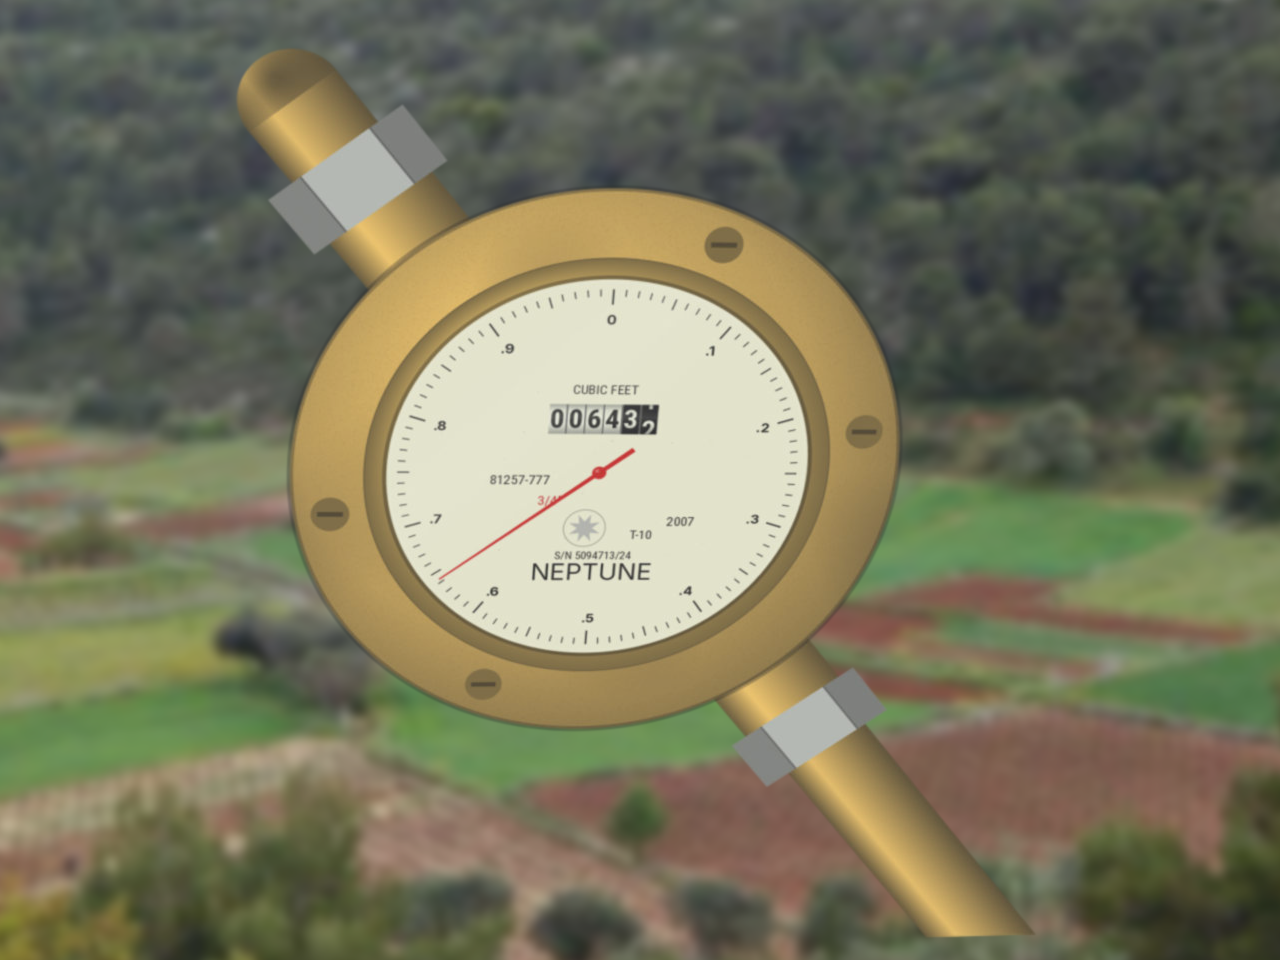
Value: 6431.64,ft³
